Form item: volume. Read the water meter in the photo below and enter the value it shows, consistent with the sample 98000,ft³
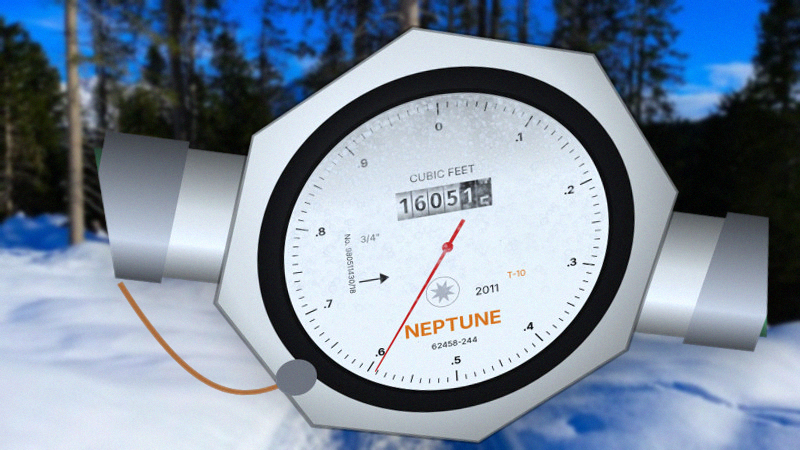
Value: 160514.59,ft³
